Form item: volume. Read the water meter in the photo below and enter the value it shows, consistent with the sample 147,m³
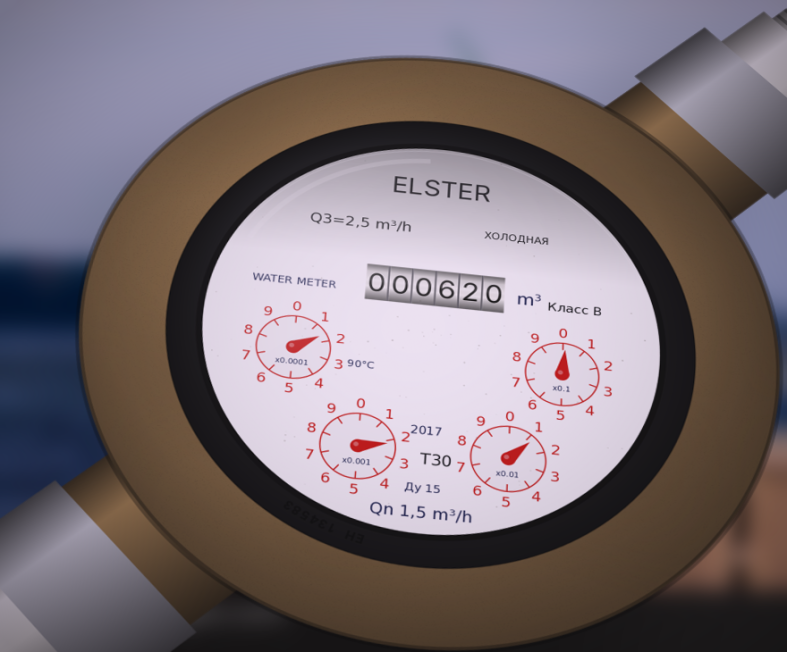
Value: 620.0121,m³
